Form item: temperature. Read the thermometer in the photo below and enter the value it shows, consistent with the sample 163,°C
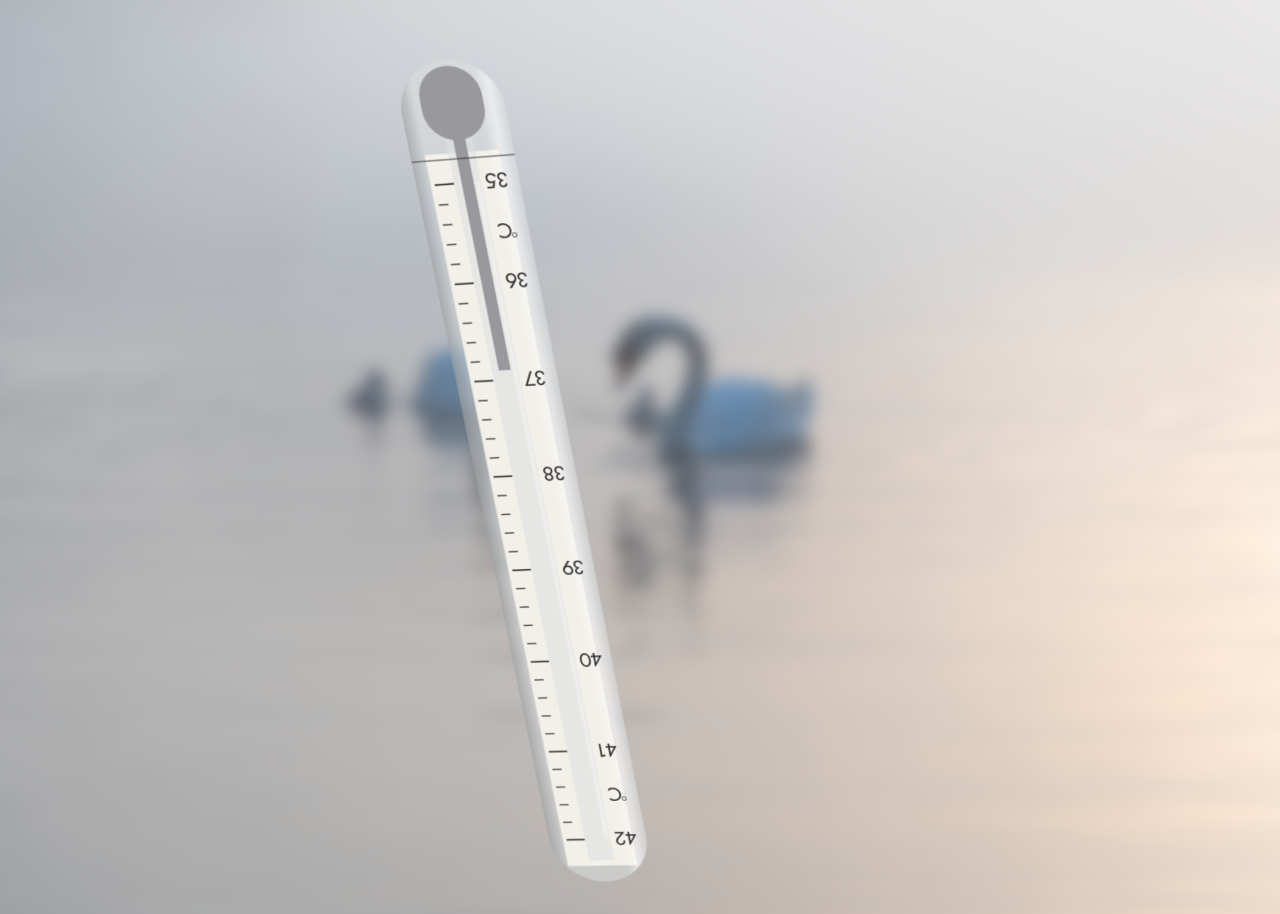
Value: 36.9,°C
